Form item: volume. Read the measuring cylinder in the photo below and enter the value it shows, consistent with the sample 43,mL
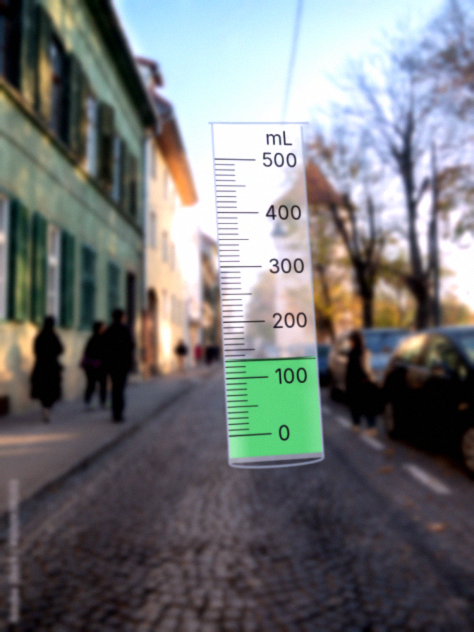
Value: 130,mL
